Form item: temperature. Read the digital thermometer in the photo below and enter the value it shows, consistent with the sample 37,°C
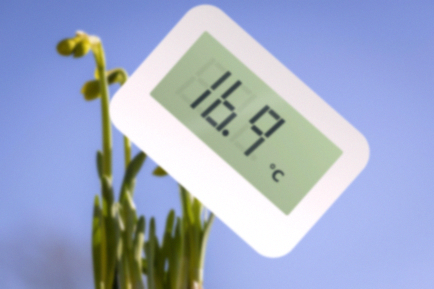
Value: 16.9,°C
